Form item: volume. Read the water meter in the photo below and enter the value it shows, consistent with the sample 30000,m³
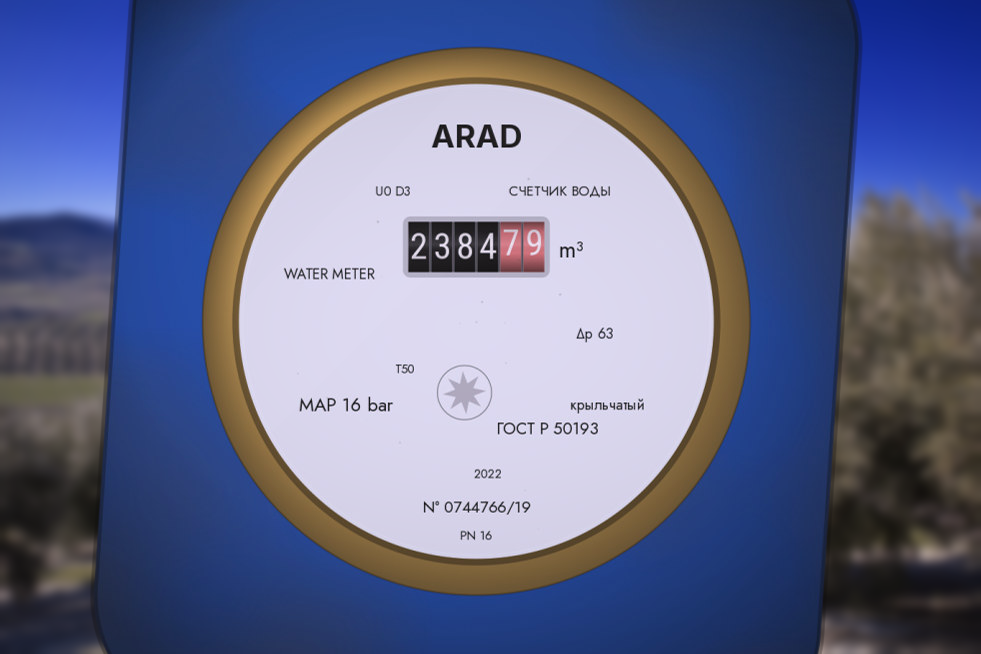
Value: 2384.79,m³
